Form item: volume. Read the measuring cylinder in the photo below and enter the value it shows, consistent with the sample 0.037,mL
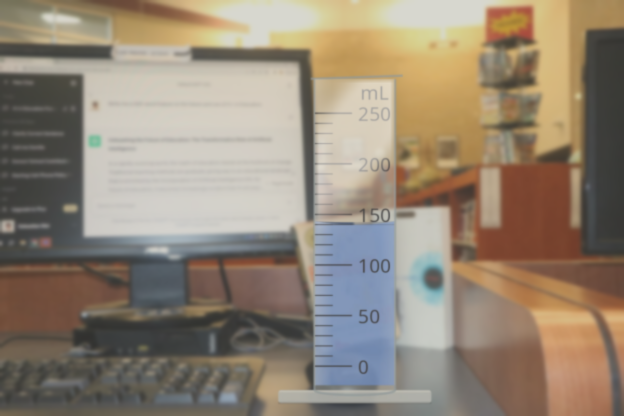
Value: 140,mL
